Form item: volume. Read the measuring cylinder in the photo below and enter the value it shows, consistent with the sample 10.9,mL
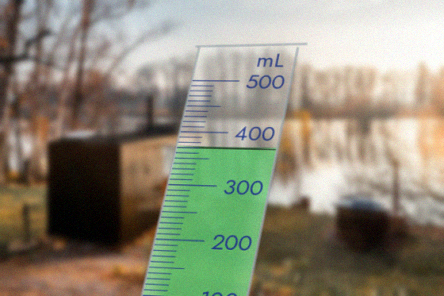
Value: 370,mL
